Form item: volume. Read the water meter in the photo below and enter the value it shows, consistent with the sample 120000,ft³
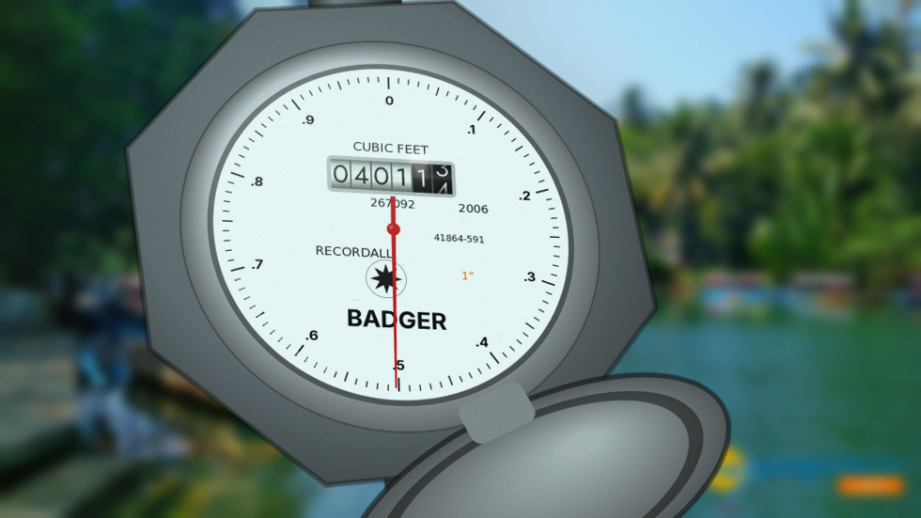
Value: 40113.50,ft³
